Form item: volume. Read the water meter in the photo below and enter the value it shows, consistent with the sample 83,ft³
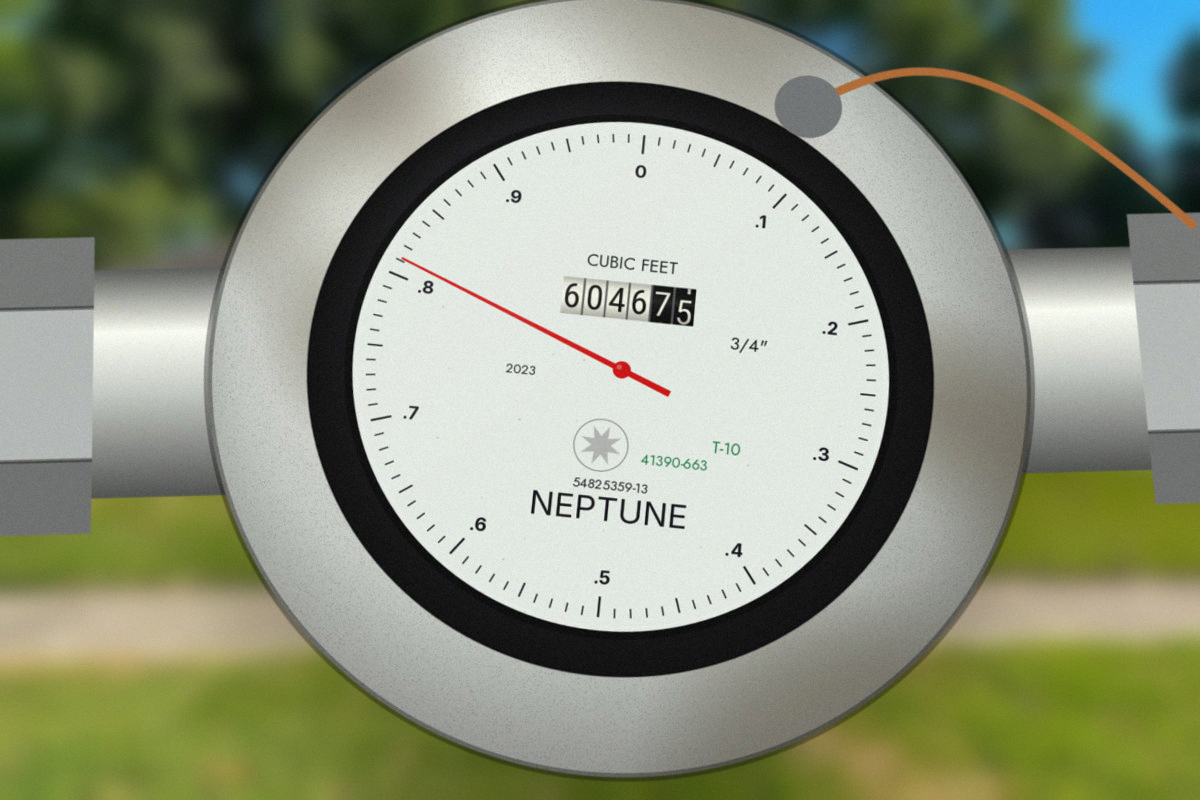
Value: 604674.81,ft³
